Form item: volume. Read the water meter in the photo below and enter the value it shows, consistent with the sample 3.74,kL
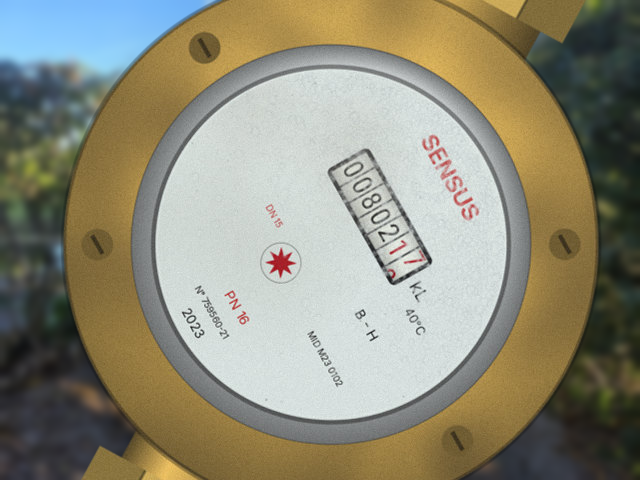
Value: 802.17,kL
